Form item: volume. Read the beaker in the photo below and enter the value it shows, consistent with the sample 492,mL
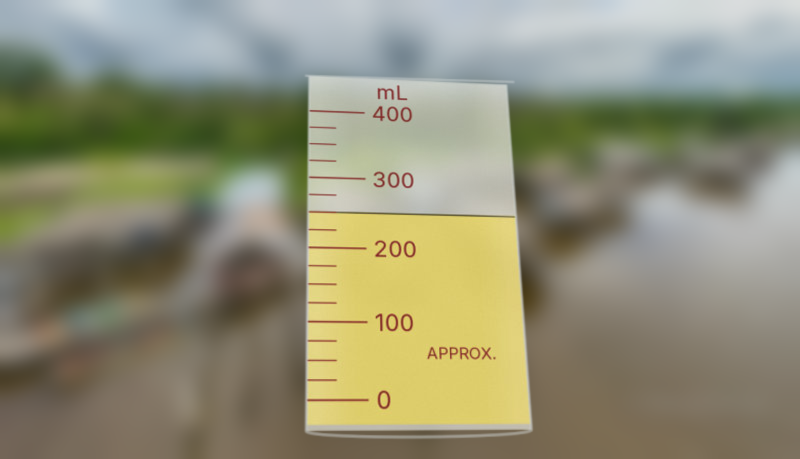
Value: 250,mL
